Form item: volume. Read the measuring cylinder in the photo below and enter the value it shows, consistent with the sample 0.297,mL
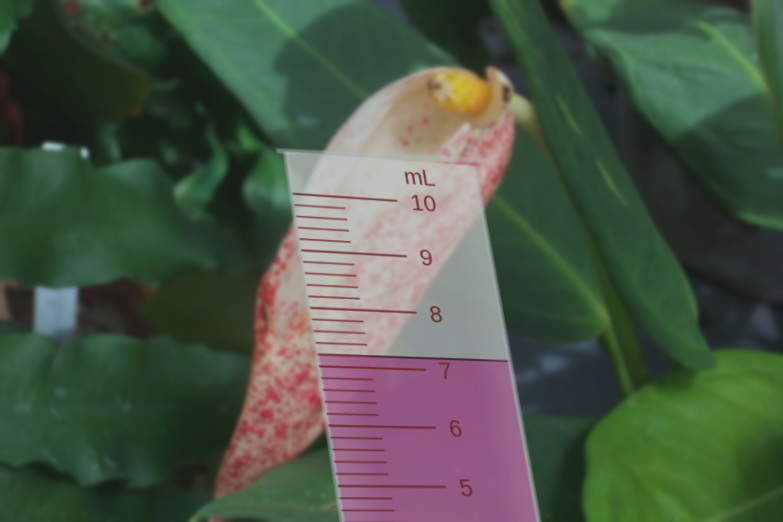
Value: 7.2,mL
